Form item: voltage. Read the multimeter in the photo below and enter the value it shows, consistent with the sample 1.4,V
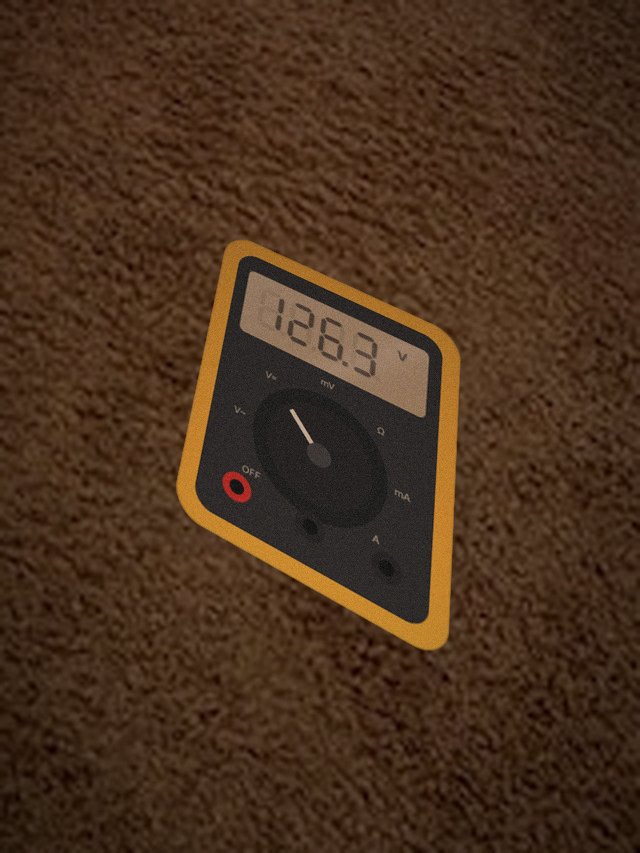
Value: 126.3,V
